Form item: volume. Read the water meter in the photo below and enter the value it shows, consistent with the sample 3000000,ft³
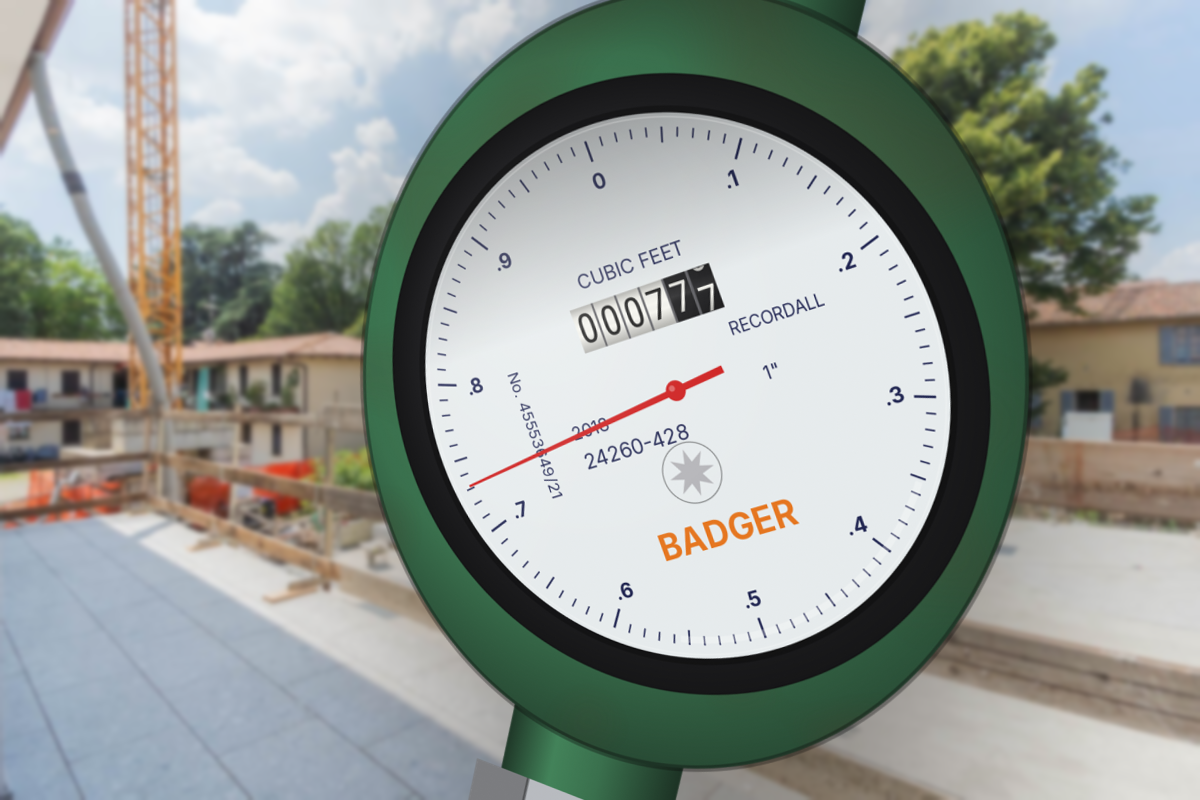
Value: 776.73,ft³
